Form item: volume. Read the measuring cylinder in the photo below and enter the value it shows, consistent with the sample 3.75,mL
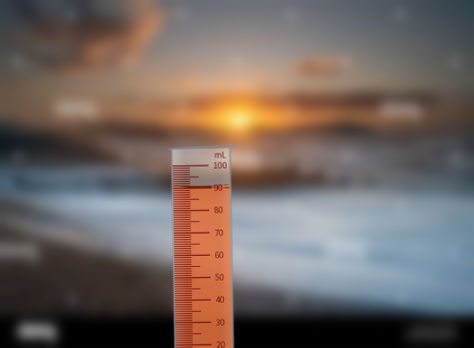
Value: 90,mL
